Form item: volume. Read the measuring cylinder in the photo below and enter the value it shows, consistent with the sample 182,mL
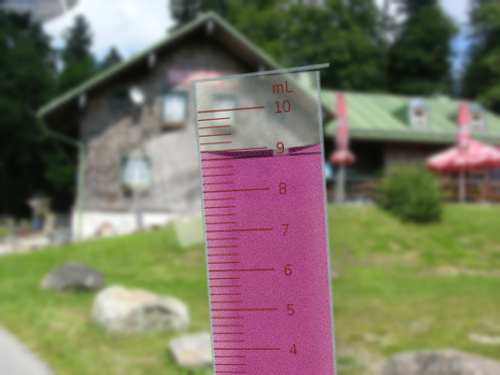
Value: 8.8,mL
